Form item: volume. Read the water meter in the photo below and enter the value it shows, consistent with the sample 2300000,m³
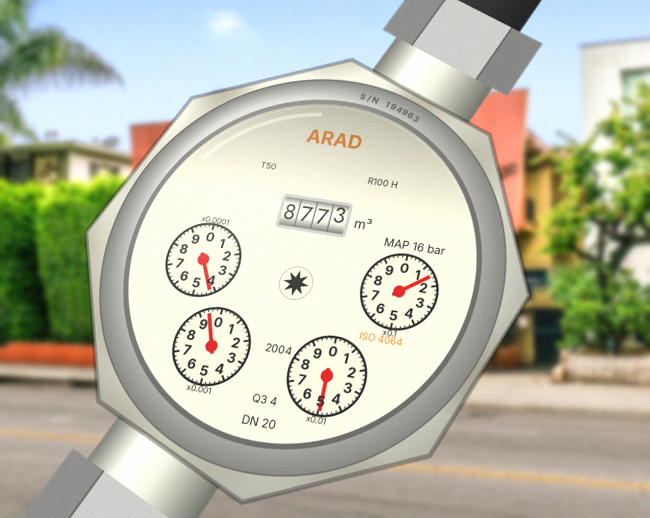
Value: 8773.1494,m³
